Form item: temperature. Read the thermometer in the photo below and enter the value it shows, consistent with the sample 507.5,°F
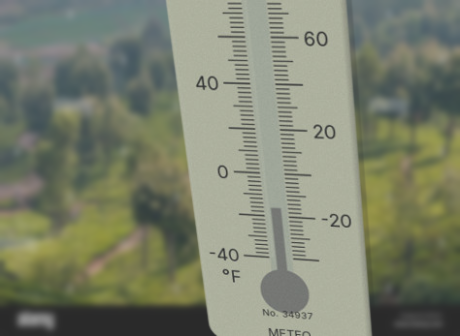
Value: -16,°F
